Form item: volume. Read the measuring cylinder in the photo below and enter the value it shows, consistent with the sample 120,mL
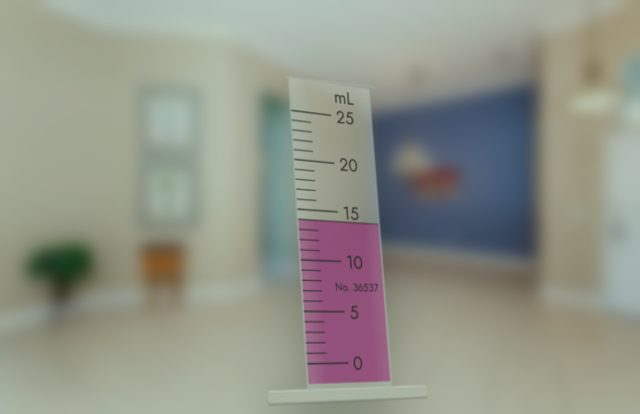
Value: 14,mL
